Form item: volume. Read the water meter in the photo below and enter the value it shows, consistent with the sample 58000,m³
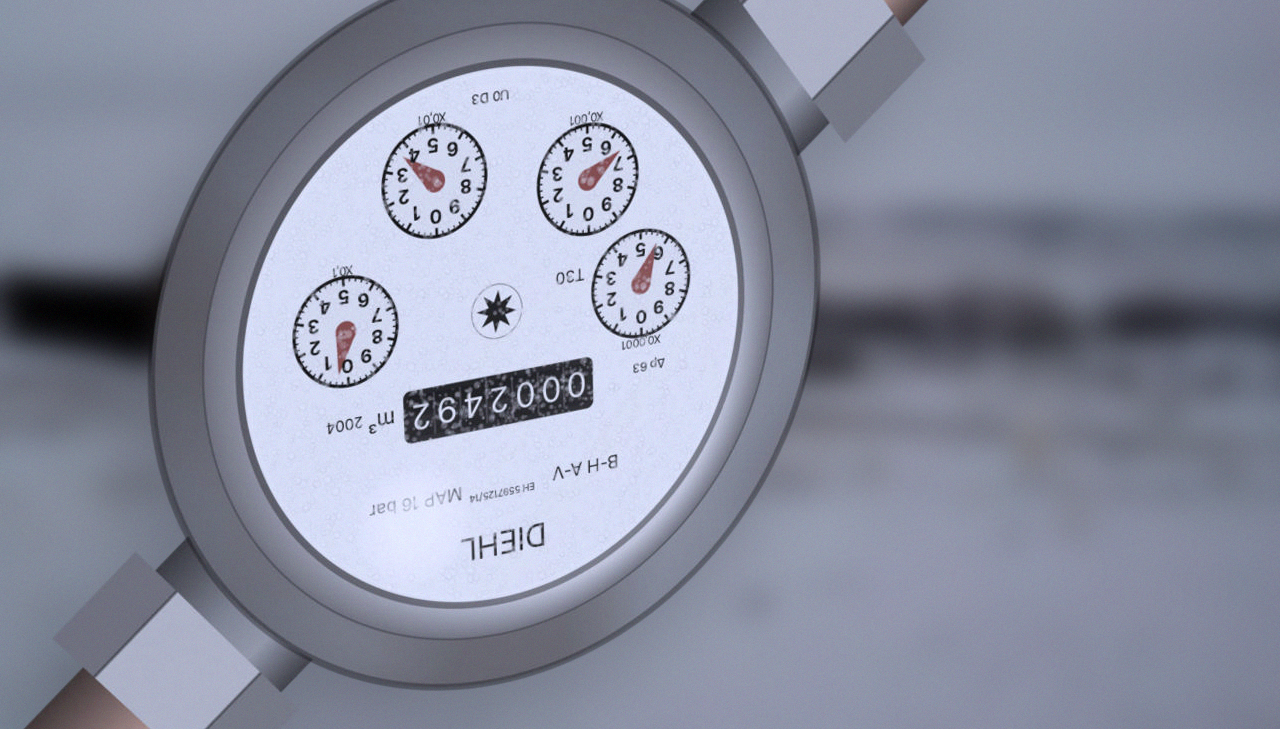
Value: 2492.0365,m³
